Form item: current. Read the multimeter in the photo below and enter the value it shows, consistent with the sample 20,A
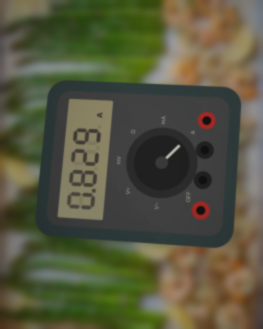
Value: 0.829,A
